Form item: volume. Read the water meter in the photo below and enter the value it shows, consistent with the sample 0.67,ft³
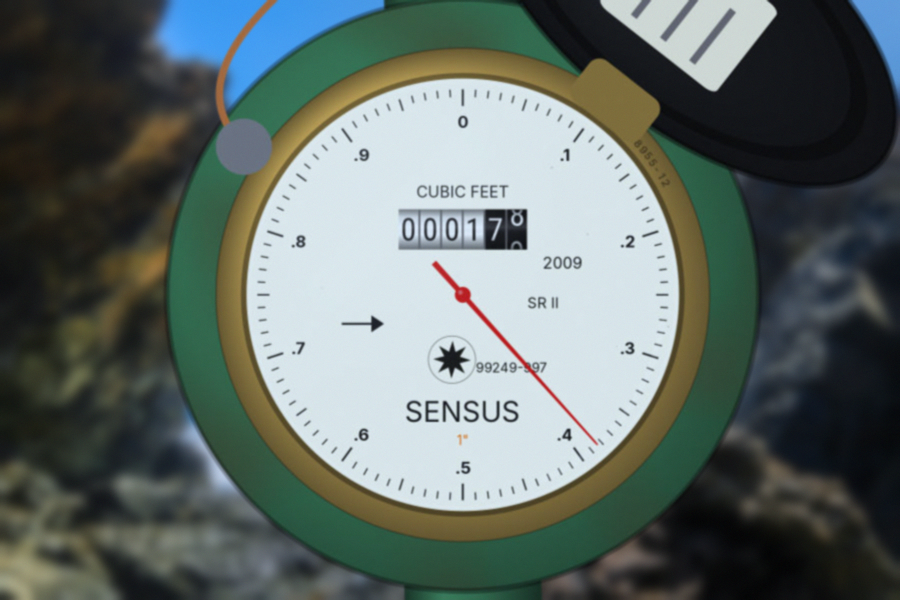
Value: 178.38,ft³
